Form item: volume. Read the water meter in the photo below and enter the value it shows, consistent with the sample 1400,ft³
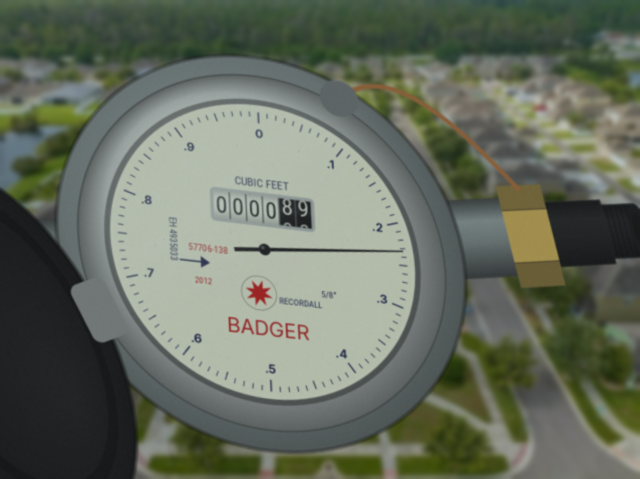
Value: 89.23,ft³
